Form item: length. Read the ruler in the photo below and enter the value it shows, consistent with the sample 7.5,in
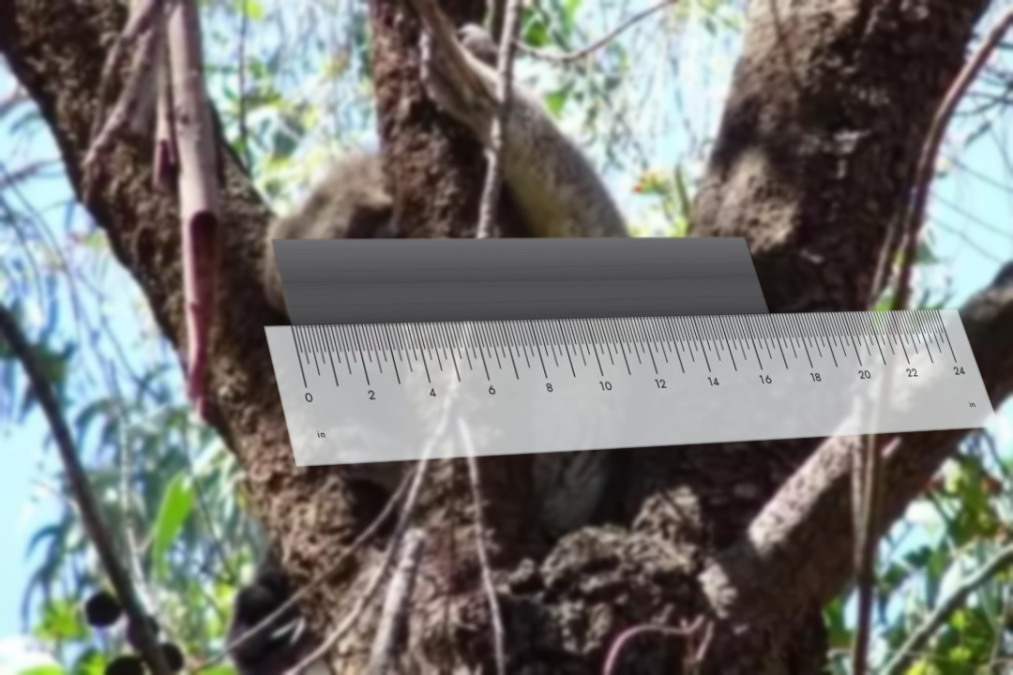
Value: 17,in
